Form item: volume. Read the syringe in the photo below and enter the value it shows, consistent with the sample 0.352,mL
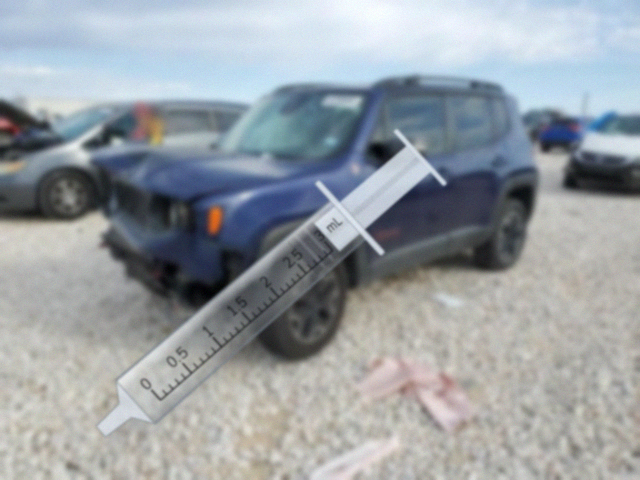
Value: 2.6,mL
